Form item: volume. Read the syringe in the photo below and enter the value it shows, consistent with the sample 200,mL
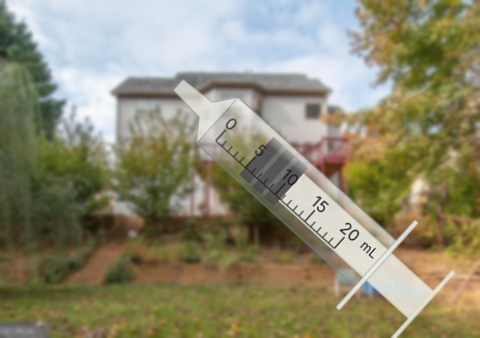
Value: 5,mL
